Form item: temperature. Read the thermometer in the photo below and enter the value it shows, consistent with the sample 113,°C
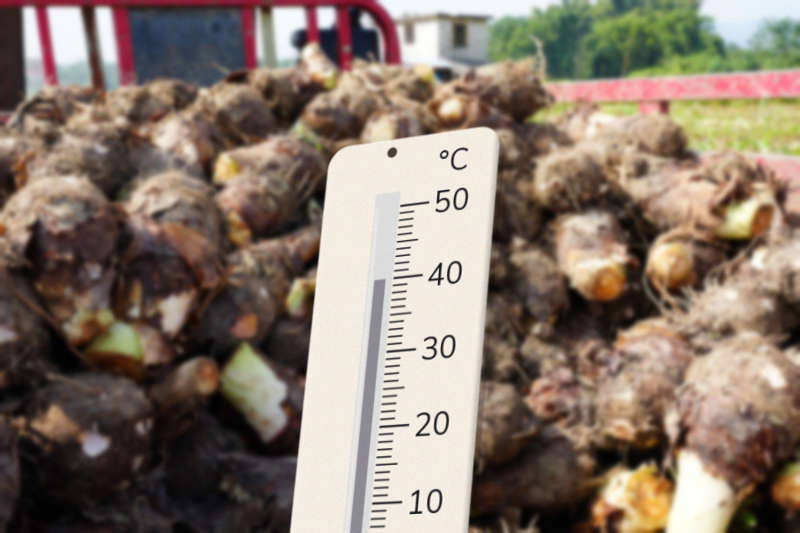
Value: 40,°C
